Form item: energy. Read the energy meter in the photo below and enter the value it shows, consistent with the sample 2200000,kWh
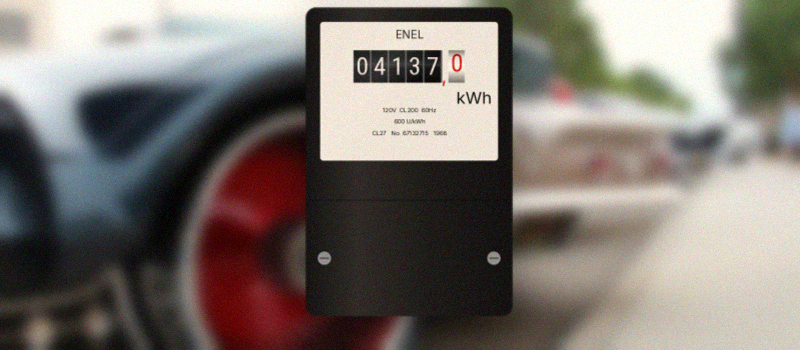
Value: 4137.0,kWh
